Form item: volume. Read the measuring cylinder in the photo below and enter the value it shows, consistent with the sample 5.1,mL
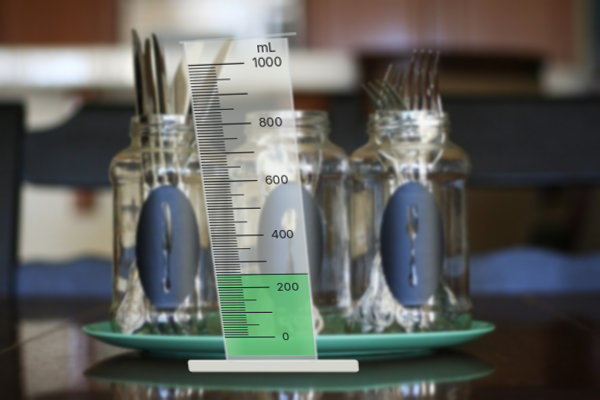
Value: 250,mL
